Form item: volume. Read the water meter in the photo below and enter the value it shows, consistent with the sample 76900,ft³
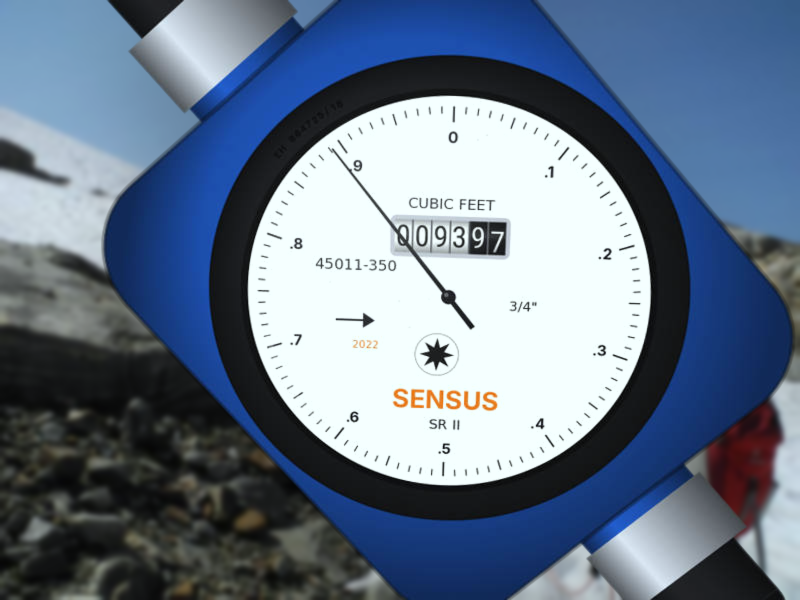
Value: 9396.89,ft³
